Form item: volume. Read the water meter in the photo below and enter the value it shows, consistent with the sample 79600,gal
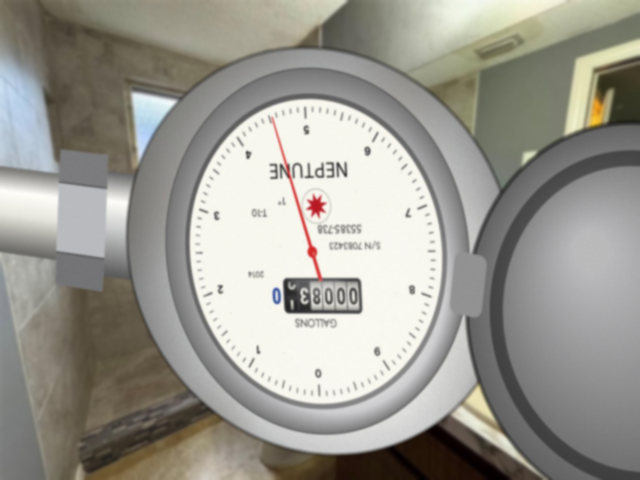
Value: 8314.5,gal
